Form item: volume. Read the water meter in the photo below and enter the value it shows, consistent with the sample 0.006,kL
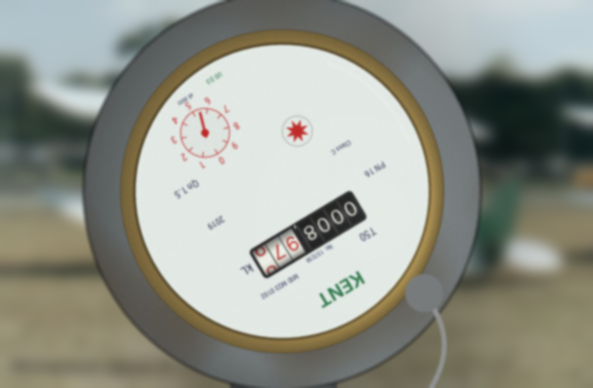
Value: 8.9785,kL
